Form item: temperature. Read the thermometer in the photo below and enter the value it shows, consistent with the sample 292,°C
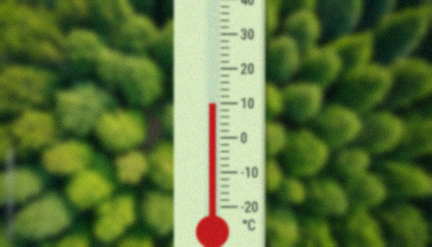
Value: 10,°C
